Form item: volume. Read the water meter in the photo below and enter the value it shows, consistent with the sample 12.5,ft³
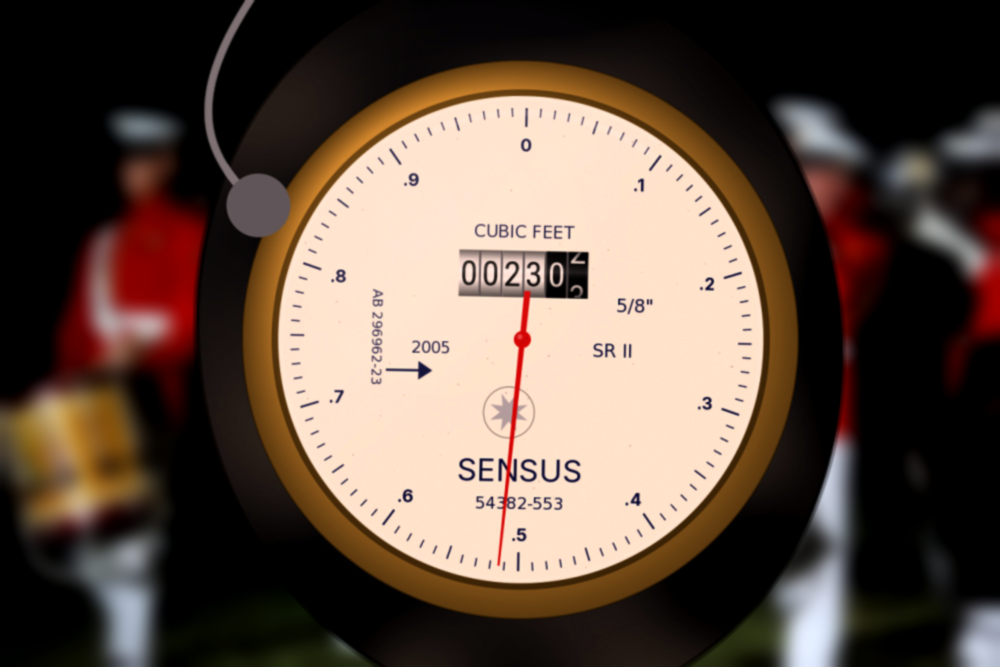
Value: 2302.51,ft³
